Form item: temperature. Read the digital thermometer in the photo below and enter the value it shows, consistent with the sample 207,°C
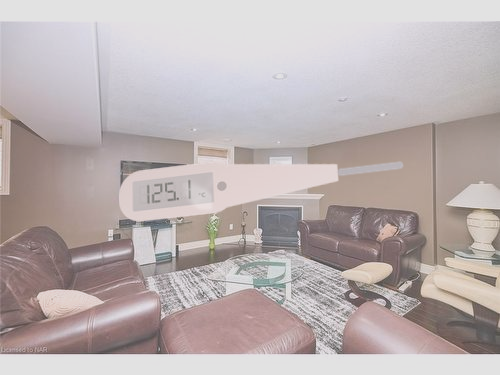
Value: 125.1,°C
